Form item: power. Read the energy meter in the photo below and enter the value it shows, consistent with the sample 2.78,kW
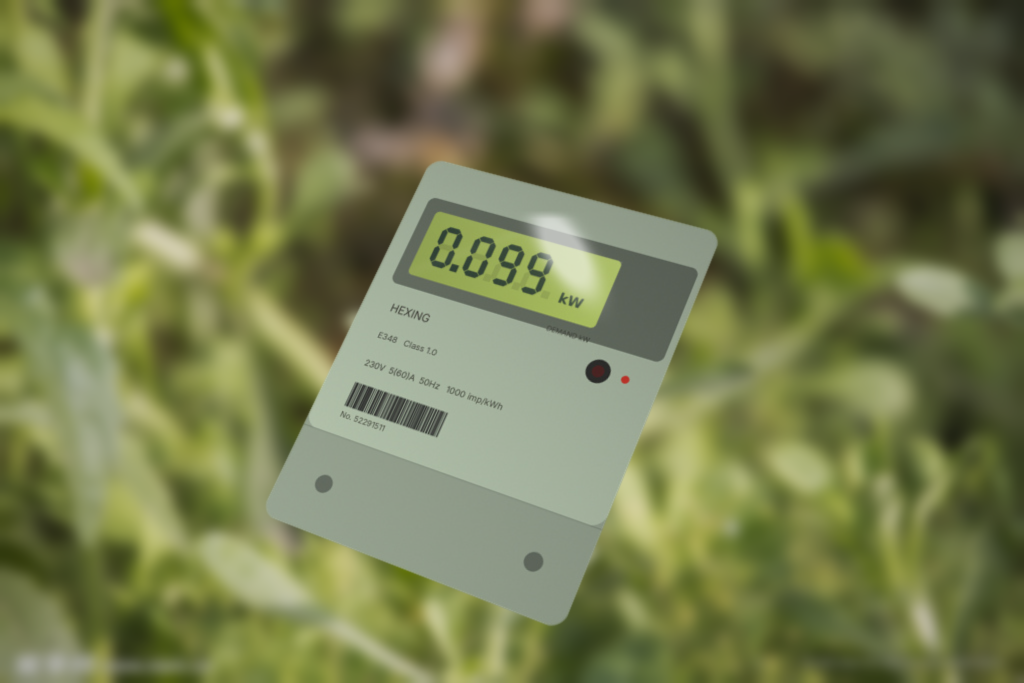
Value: 0.099,kW
